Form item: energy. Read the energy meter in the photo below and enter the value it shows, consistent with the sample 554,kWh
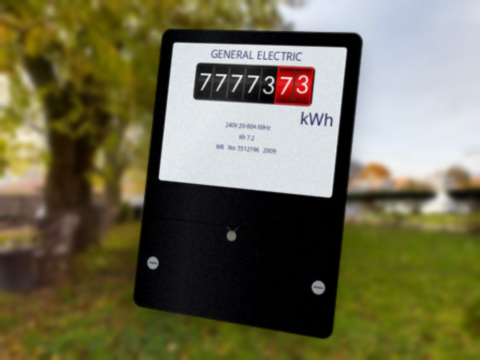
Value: 77773.73,kWh
